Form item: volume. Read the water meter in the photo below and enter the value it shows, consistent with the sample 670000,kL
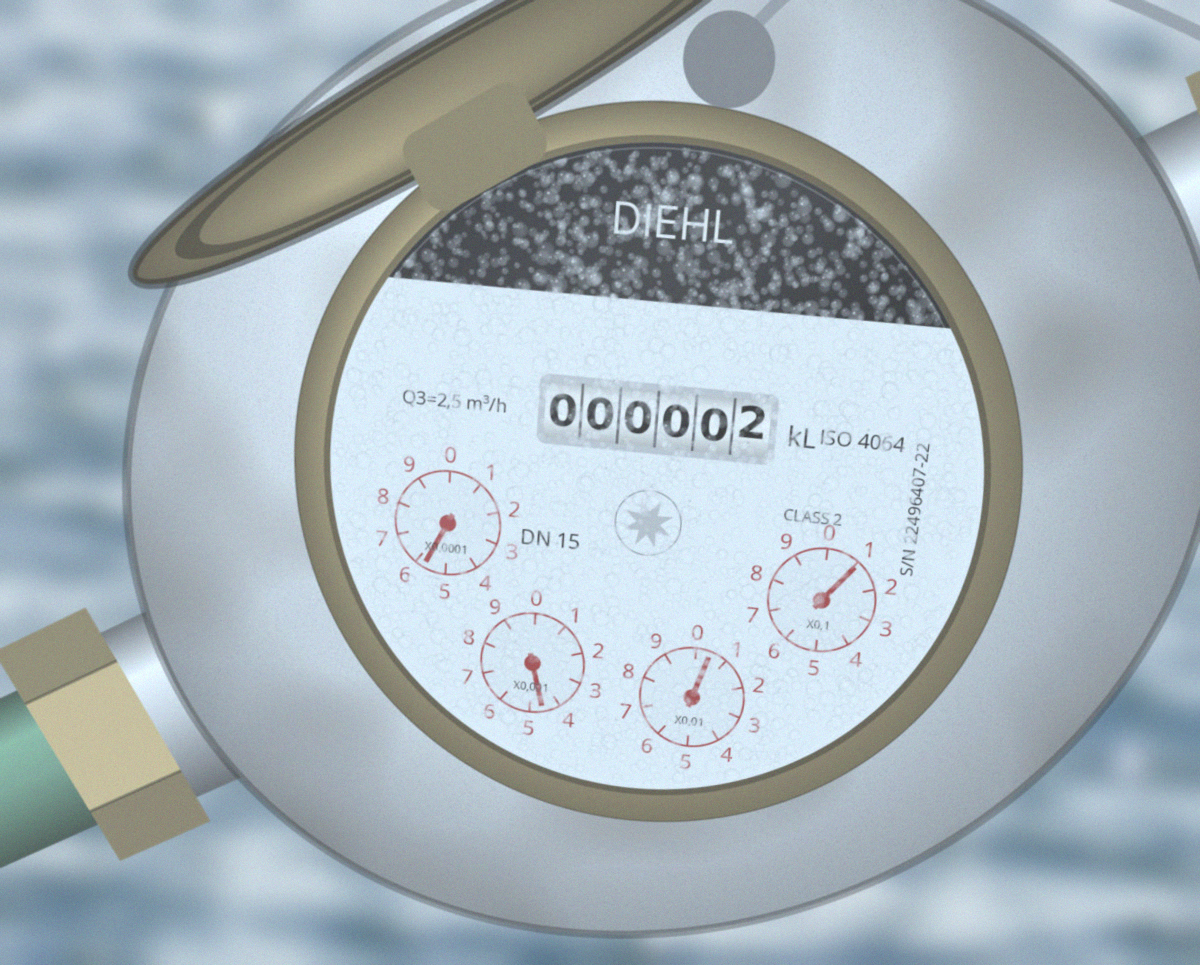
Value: 2.1045,kL
